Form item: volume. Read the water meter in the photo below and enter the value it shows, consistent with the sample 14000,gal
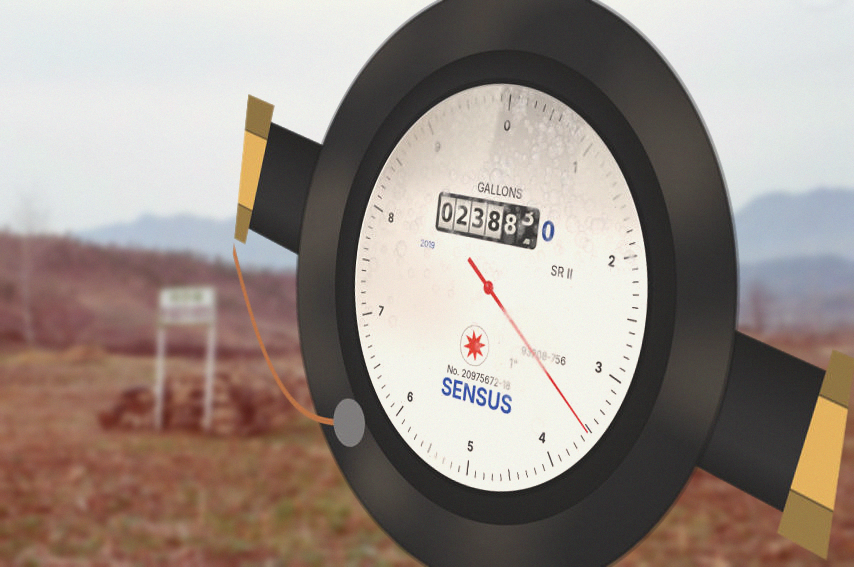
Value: 238833.5,gal
